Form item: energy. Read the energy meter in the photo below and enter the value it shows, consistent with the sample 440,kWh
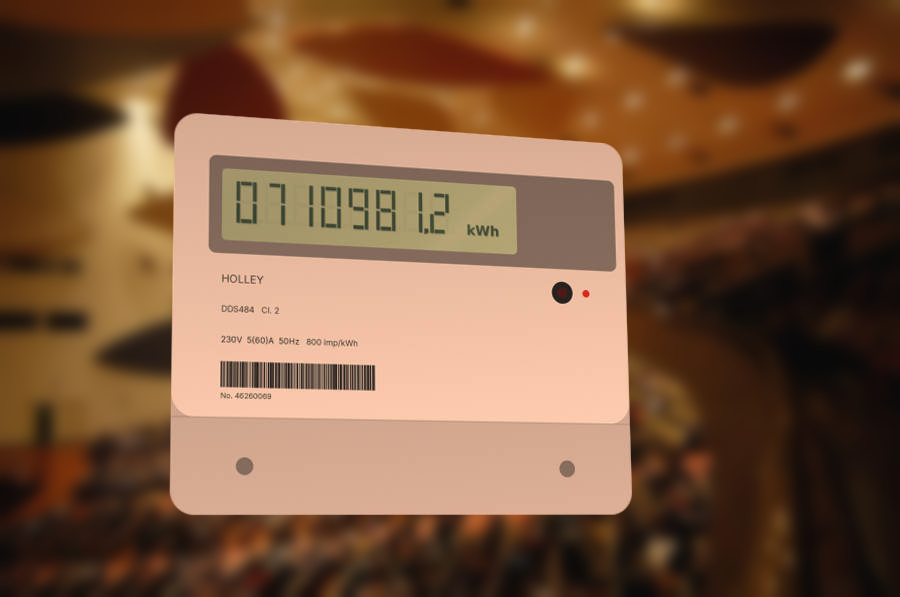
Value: 710981.2,kWh
